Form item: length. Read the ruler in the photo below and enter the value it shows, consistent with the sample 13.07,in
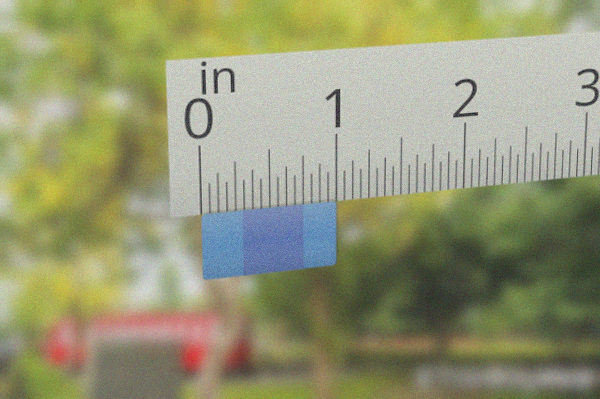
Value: 1,in
